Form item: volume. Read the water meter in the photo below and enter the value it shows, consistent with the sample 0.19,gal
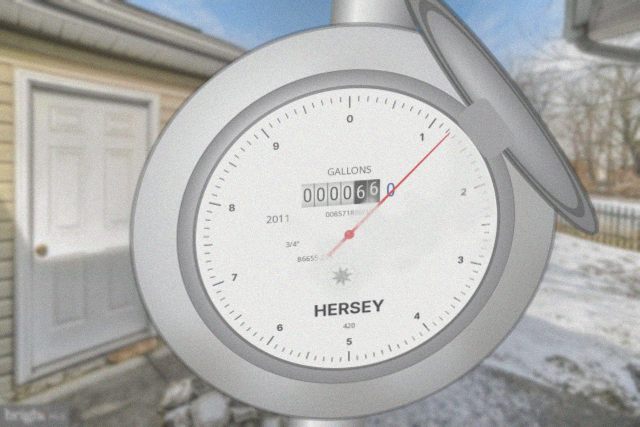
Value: 661.2,gal
